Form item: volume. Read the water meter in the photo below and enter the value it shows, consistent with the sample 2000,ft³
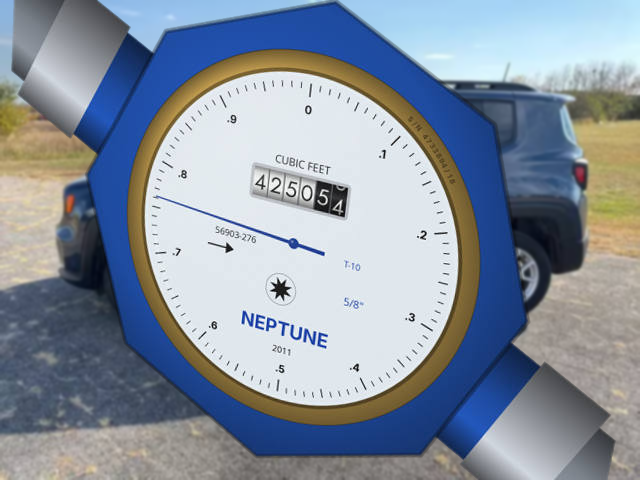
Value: 425053.76,ft³
